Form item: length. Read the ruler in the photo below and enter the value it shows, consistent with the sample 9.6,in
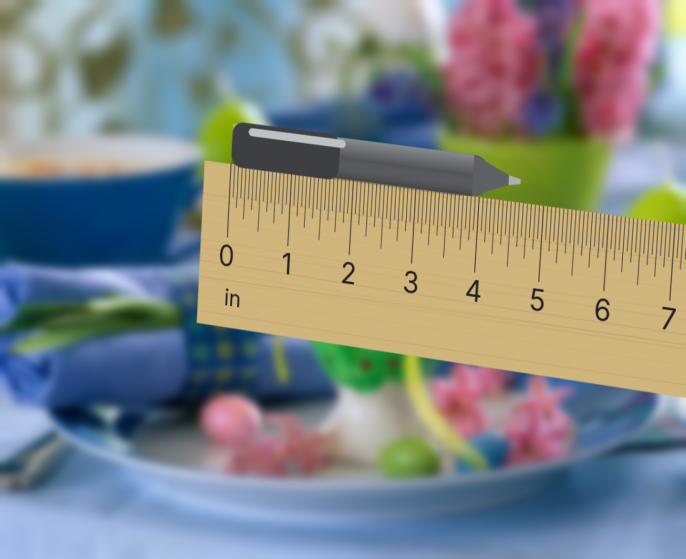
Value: 4.625,in
